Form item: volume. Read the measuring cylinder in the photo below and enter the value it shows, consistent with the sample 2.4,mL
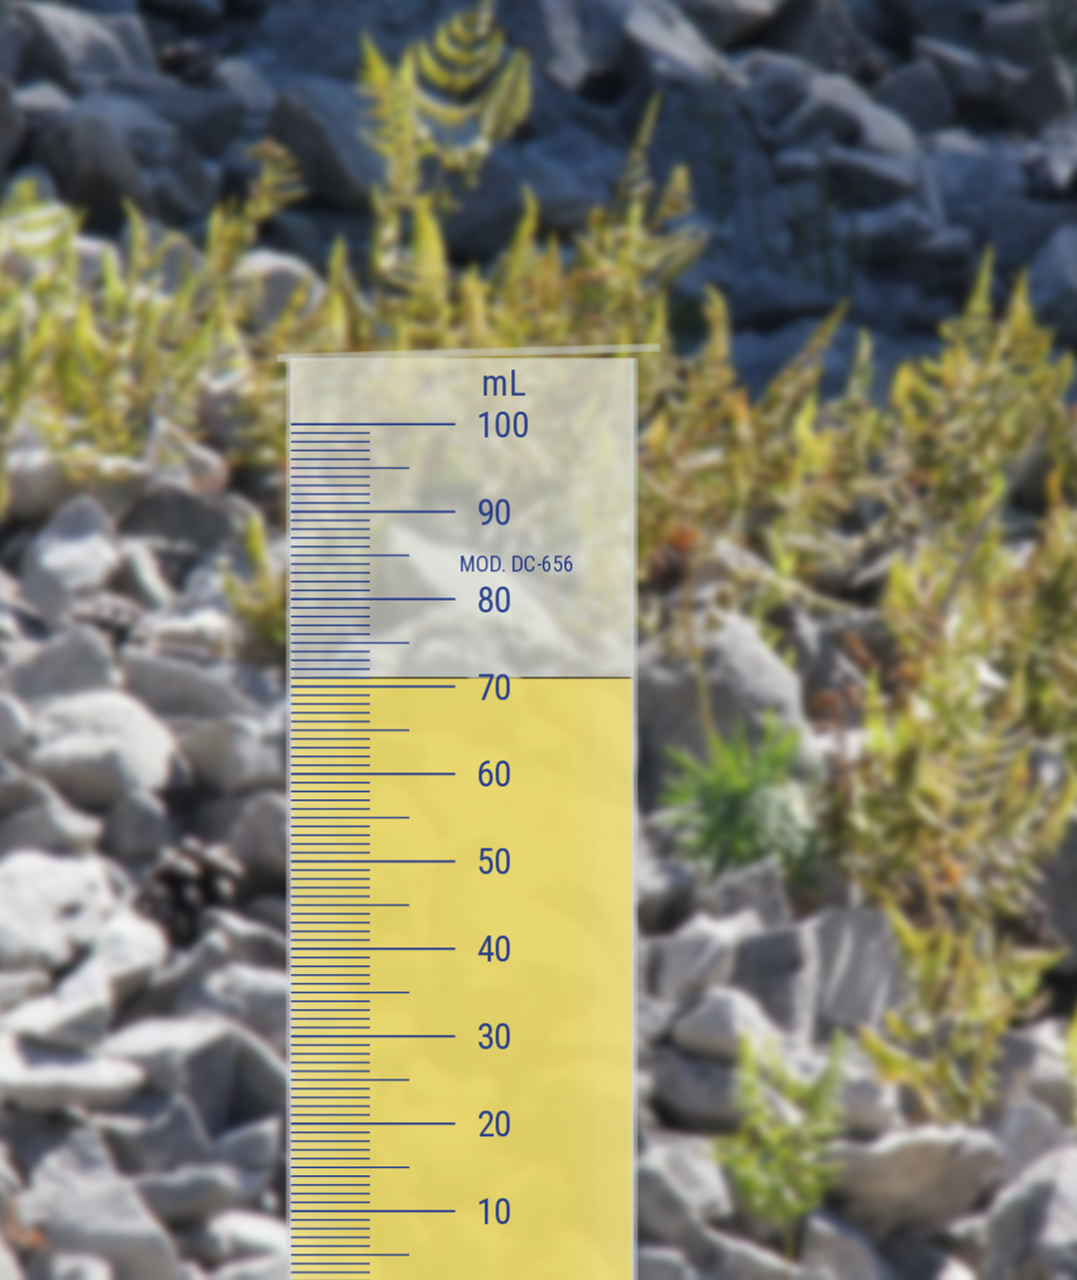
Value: 71,mL
